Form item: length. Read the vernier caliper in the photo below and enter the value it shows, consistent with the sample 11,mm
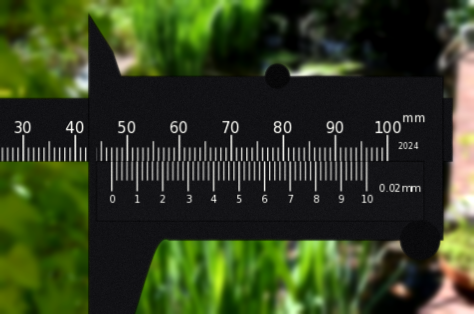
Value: 47.0,mm
